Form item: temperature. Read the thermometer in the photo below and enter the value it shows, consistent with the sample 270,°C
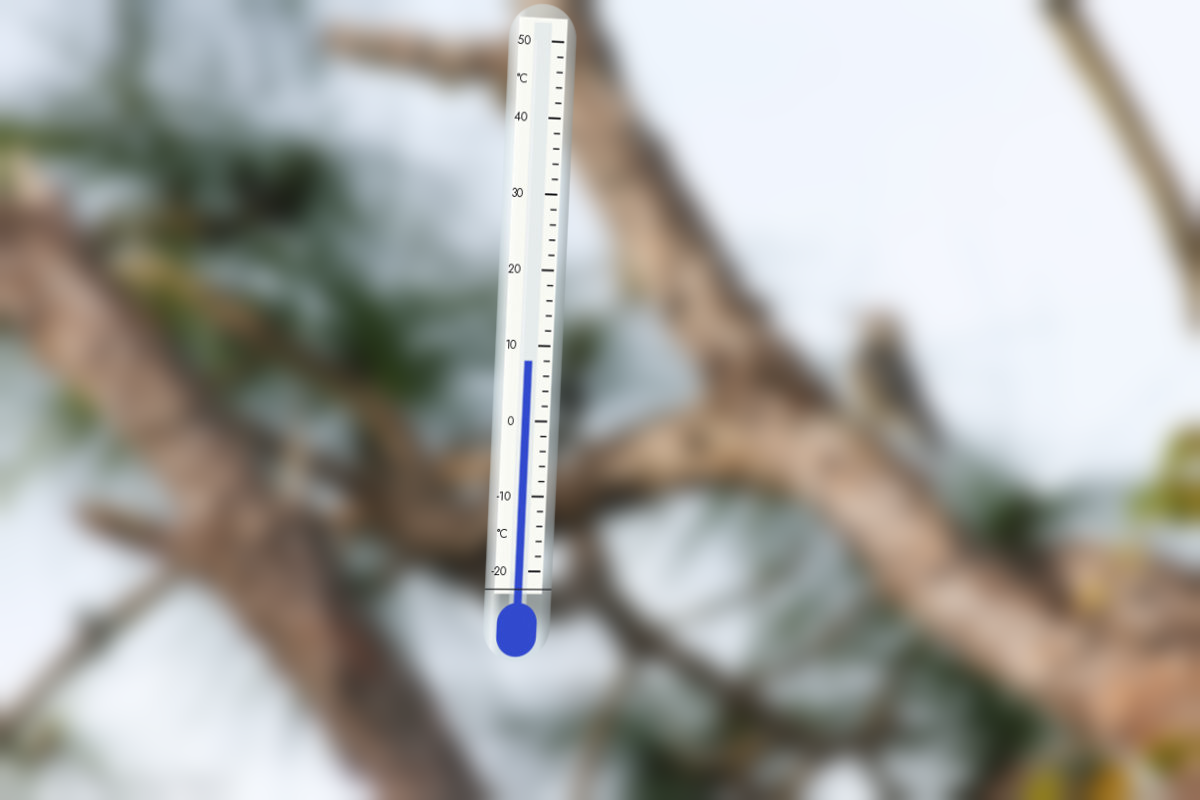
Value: 8,°C
